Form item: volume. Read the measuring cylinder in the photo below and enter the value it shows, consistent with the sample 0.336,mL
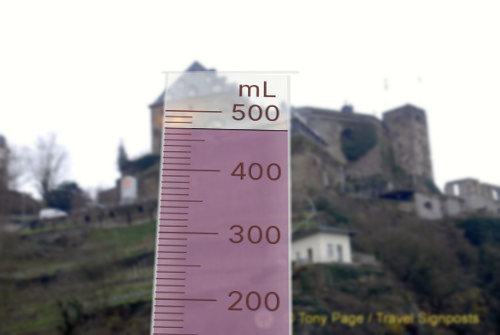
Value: 470,mL
